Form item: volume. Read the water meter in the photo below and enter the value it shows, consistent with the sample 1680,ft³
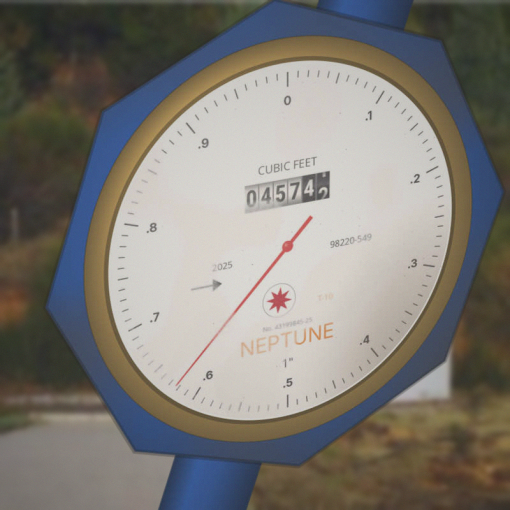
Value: 45741.62,ft³
